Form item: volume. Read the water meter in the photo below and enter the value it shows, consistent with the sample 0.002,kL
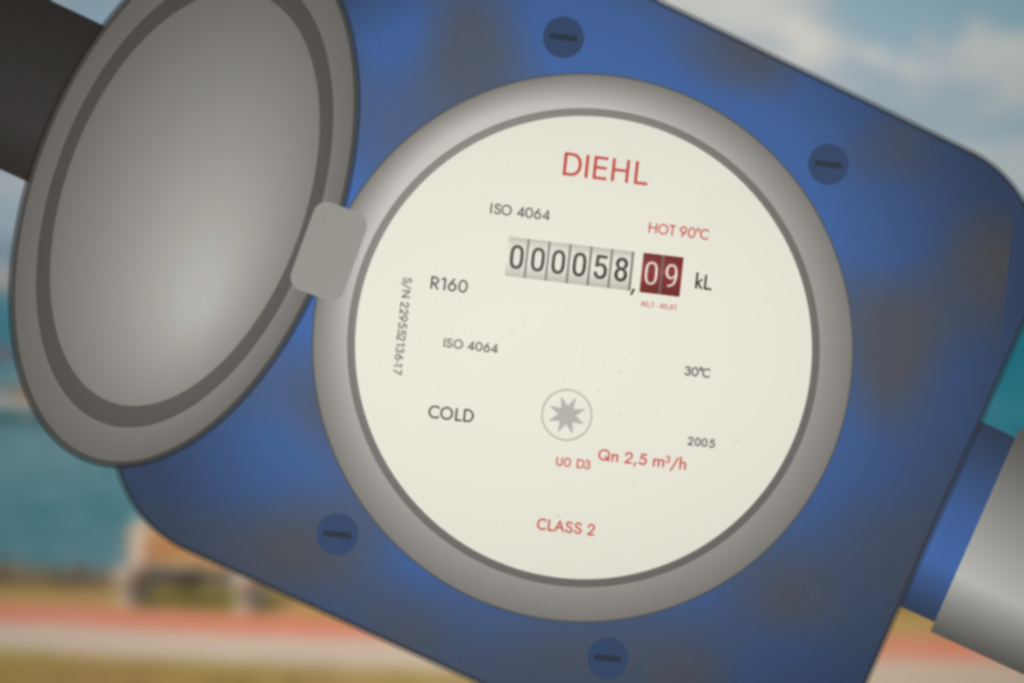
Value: 58.09,kL
